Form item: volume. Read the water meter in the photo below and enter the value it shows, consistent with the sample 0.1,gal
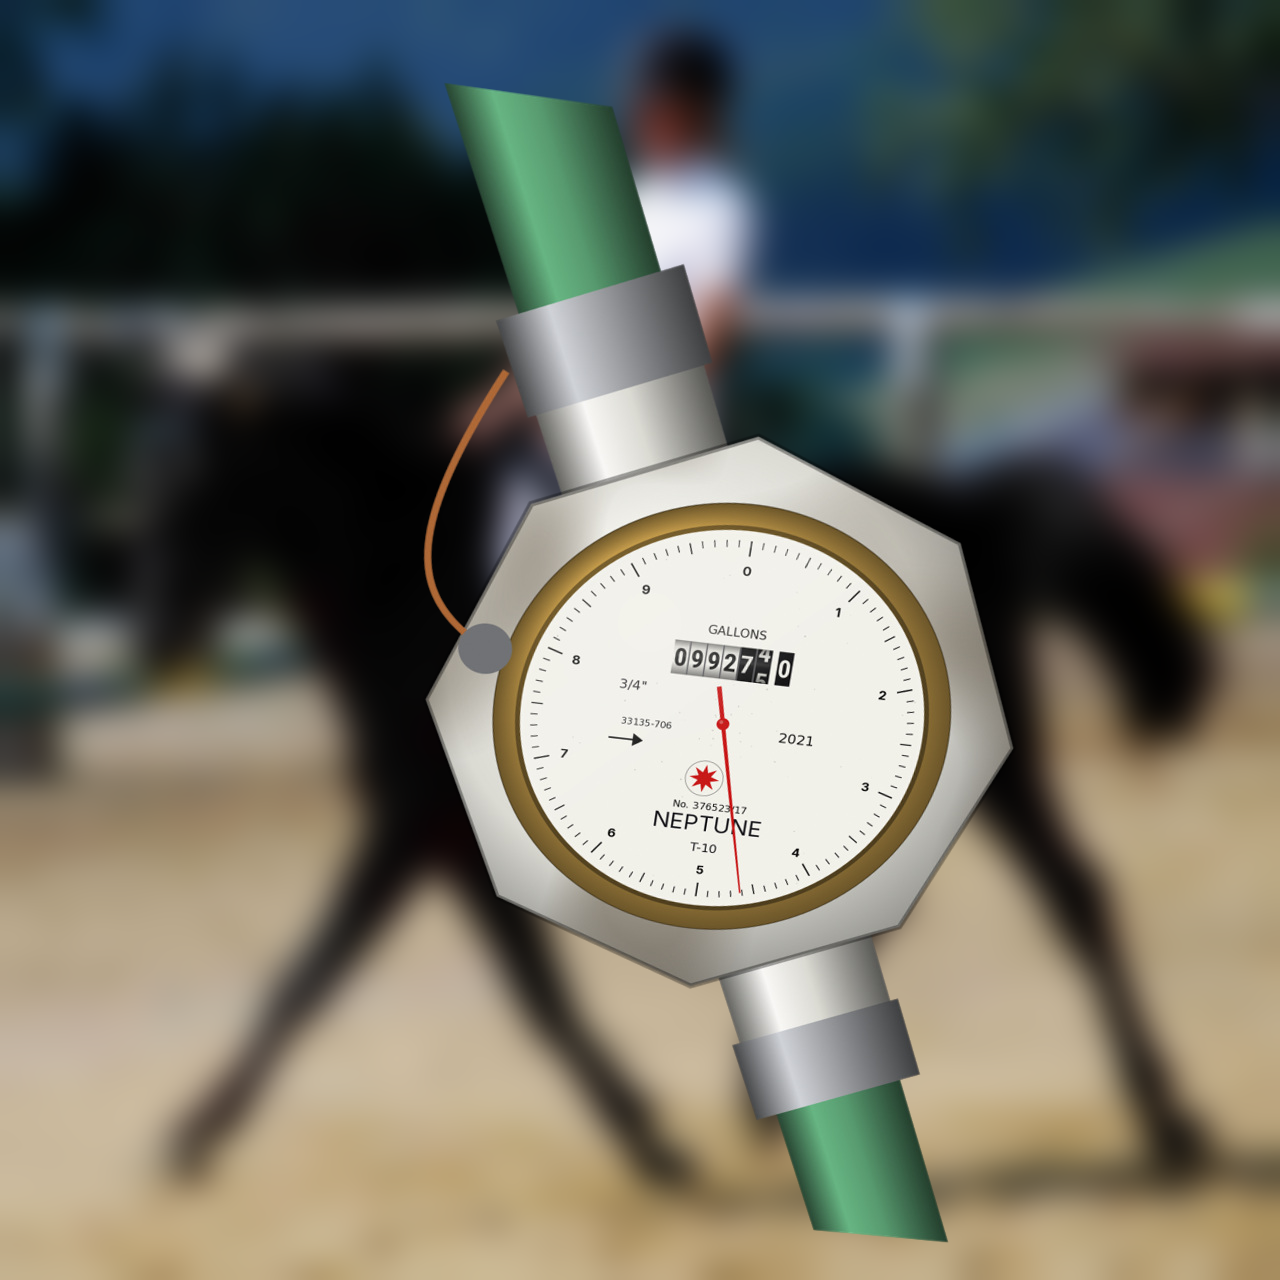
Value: 992744.6,gal
